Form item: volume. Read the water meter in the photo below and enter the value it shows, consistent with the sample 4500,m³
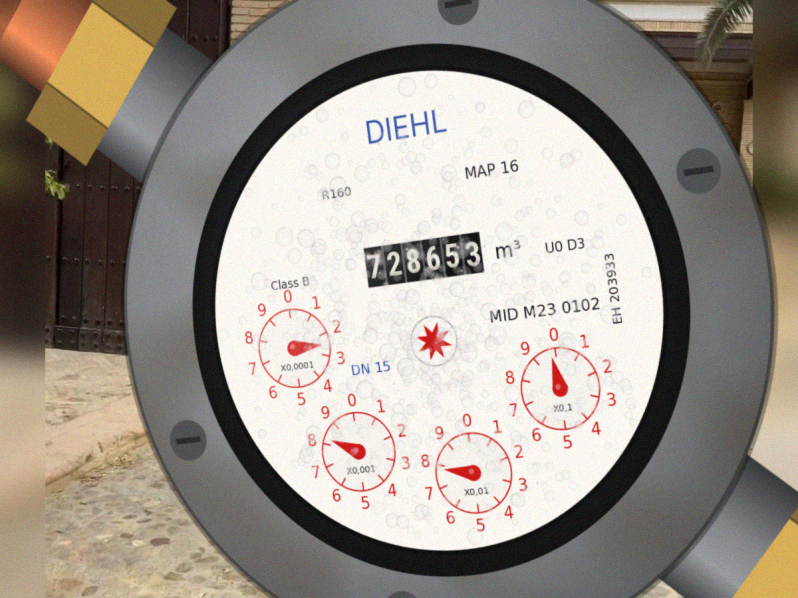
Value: 728652.9782,m³
